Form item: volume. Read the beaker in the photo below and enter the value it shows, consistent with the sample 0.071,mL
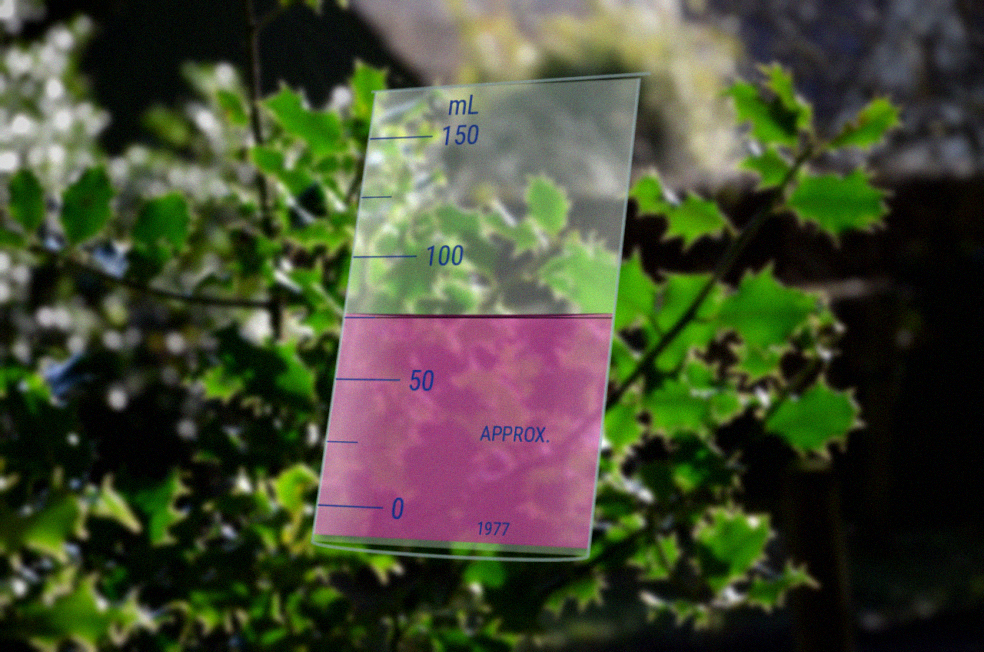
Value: 75,mL
